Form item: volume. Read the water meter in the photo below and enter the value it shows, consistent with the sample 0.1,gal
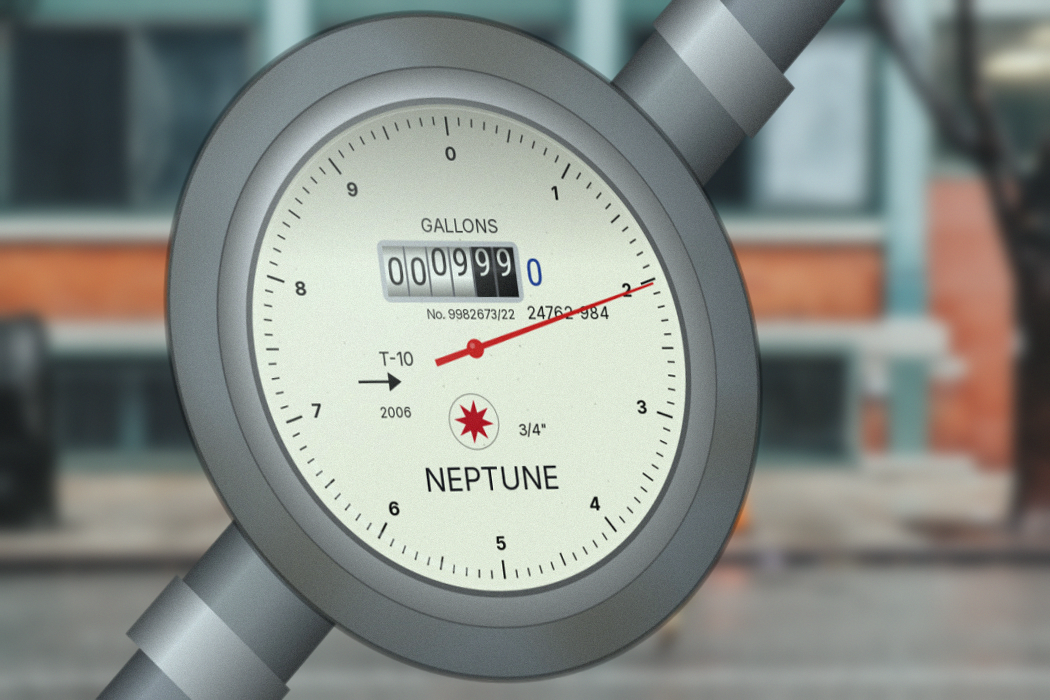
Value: 9992.0,gal
